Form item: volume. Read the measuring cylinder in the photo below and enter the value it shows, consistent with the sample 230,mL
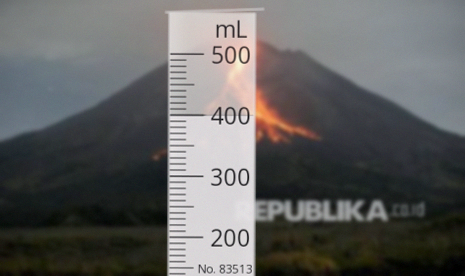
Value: 400,mL
